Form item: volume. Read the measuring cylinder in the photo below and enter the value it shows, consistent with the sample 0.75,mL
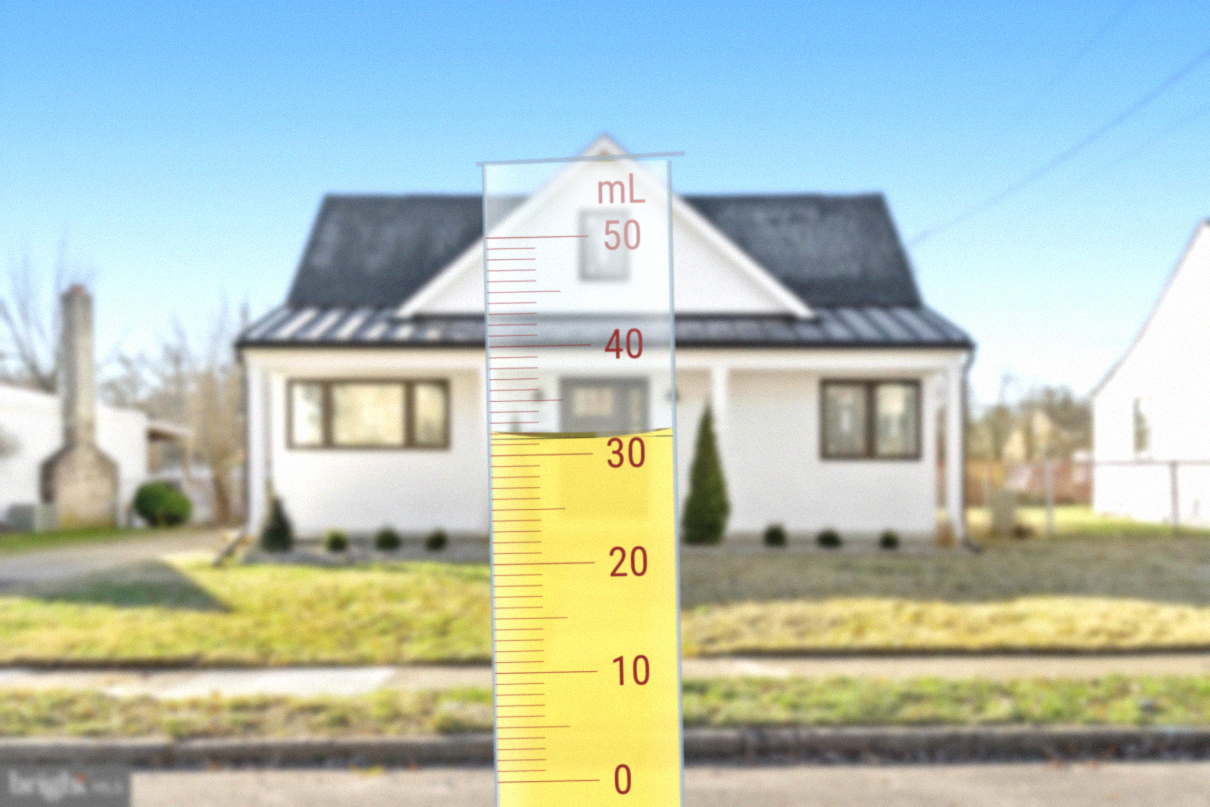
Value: 31.5,mL
